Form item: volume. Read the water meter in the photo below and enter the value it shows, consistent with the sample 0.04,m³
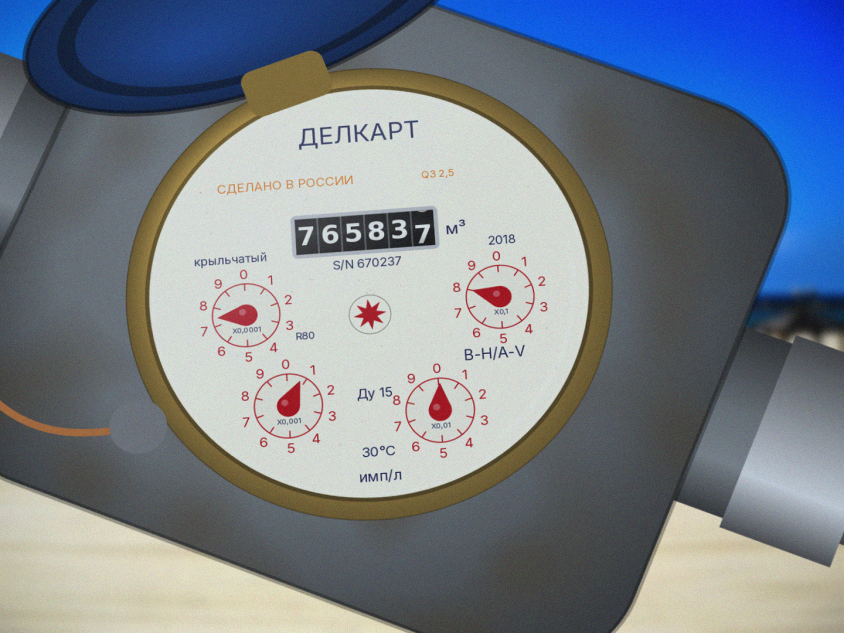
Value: 765836.8007,m³
